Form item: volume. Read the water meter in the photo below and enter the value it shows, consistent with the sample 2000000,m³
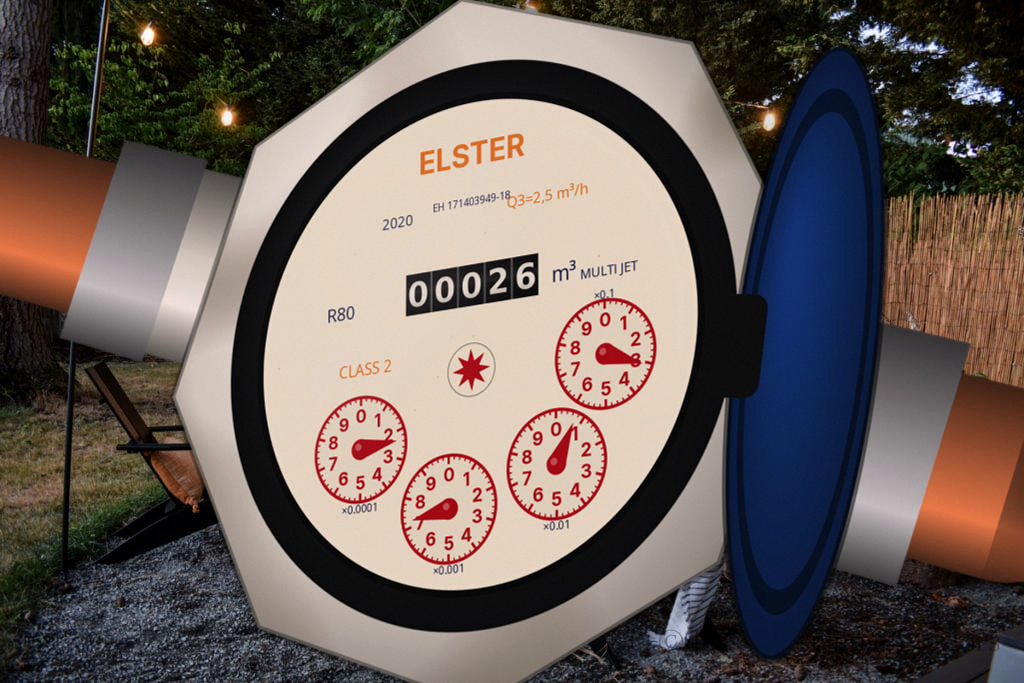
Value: 26.3072,m³
